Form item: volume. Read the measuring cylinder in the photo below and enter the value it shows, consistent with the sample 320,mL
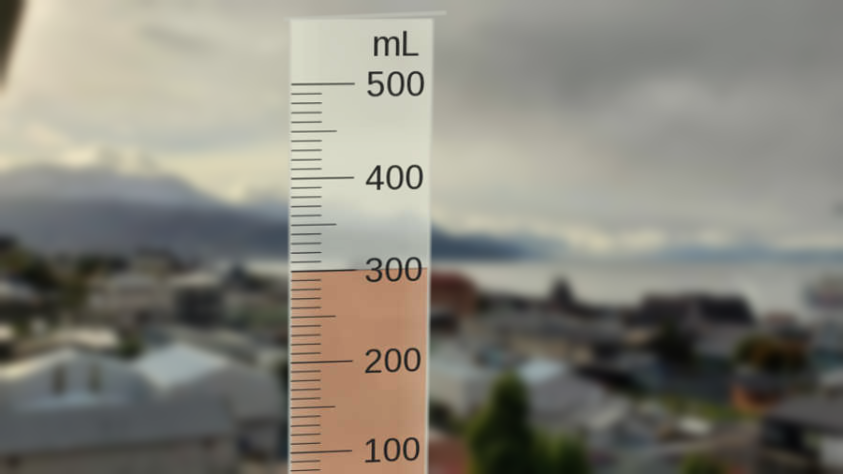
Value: 300,mL
